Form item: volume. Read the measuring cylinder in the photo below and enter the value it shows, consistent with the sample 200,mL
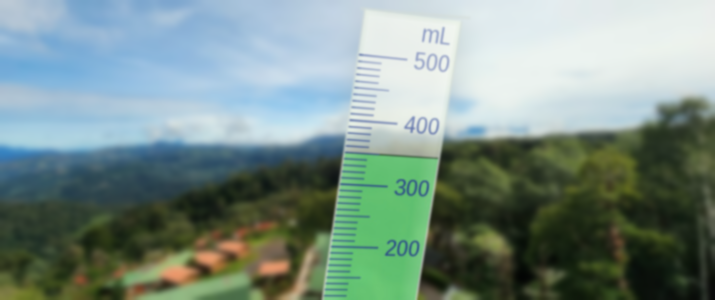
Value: 350,mL
